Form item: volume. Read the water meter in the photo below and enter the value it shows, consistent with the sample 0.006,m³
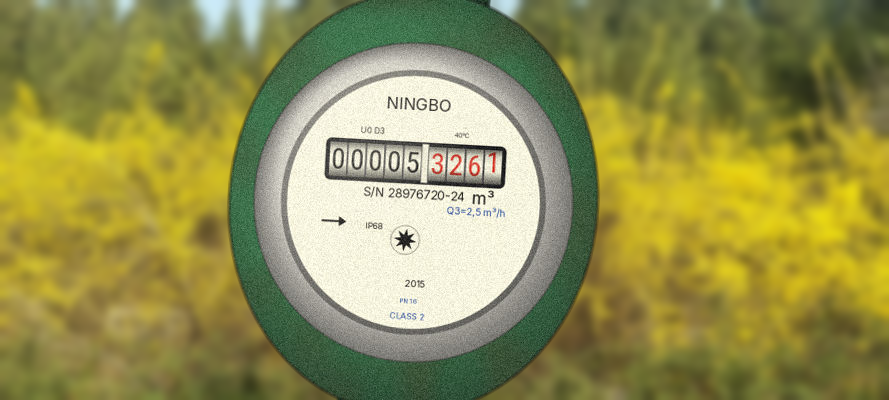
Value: 5.3261,m³
